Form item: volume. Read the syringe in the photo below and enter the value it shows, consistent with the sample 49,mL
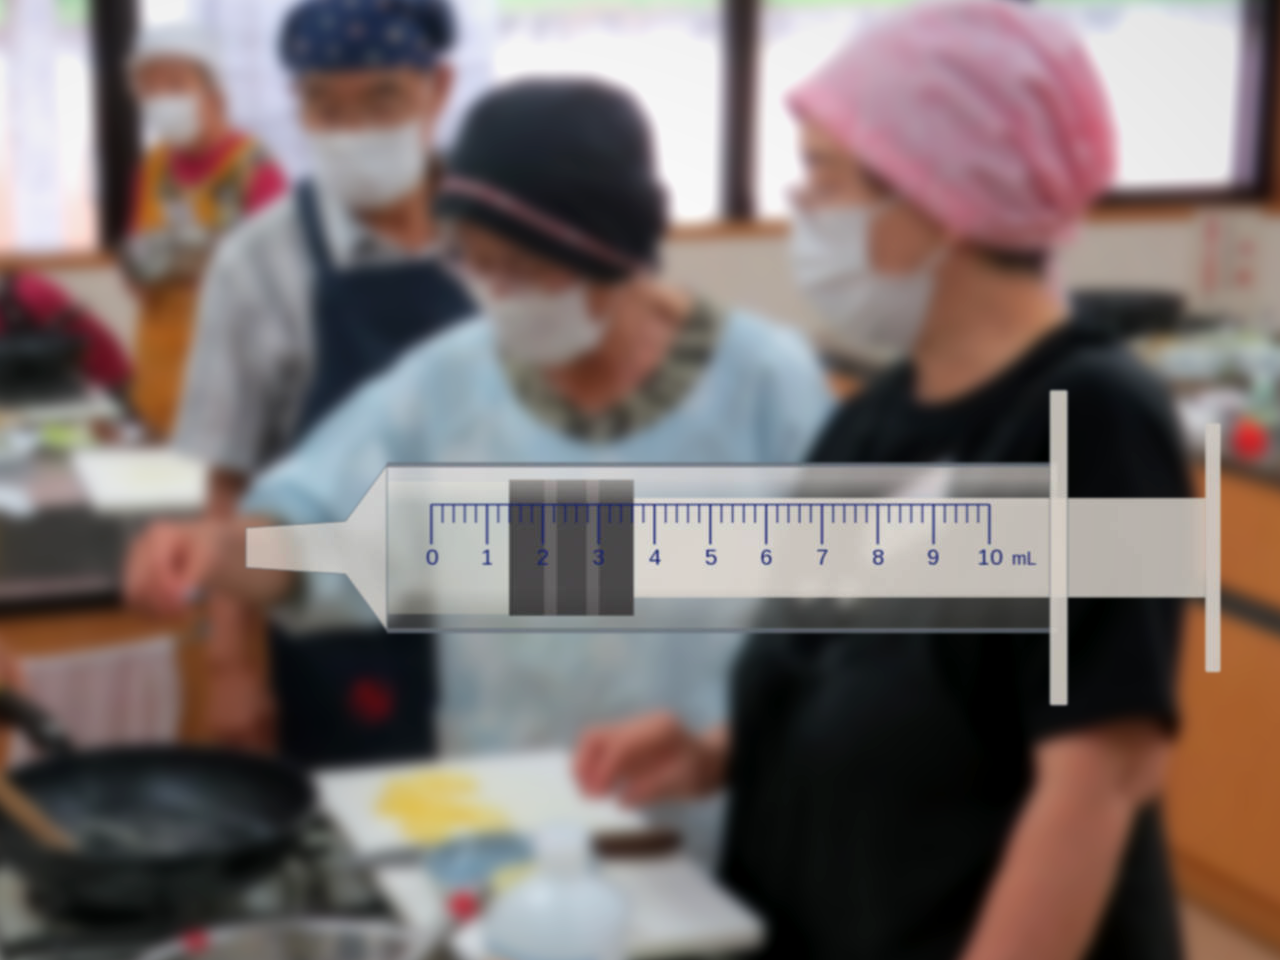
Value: 1.4,mL
